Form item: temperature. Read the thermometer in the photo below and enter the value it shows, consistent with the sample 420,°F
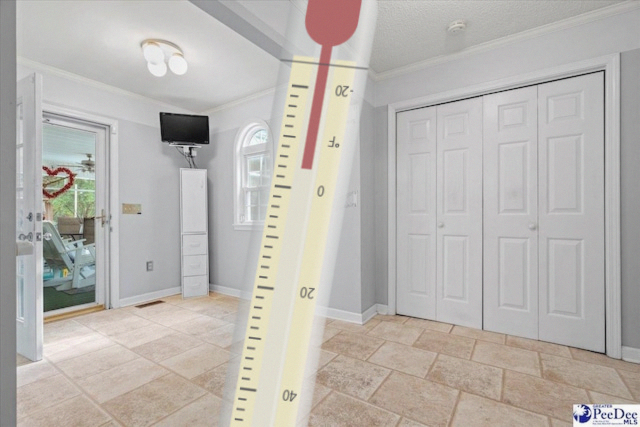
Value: -4,°F
